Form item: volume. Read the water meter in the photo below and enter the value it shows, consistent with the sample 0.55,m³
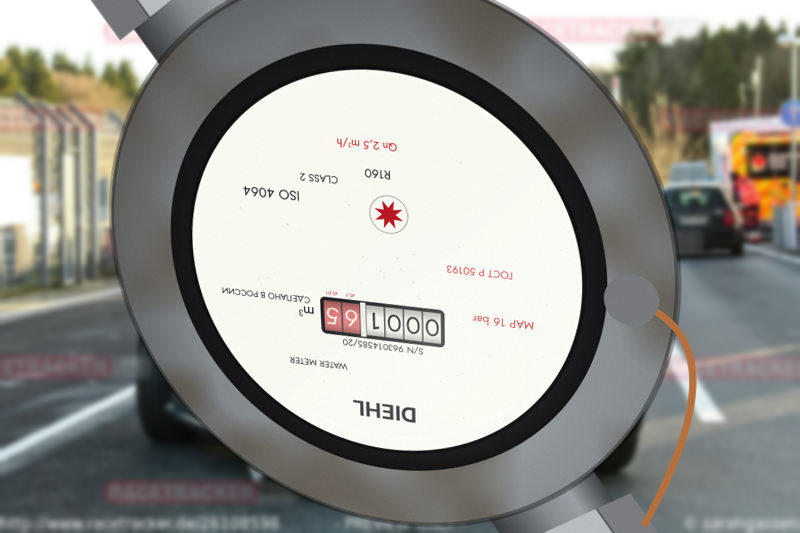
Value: 1.65,m³
